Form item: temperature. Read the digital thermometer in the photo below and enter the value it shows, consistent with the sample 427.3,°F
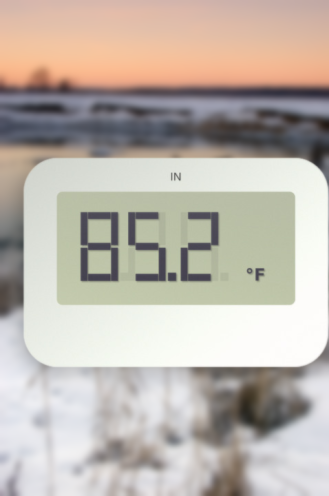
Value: 85.2,°F
